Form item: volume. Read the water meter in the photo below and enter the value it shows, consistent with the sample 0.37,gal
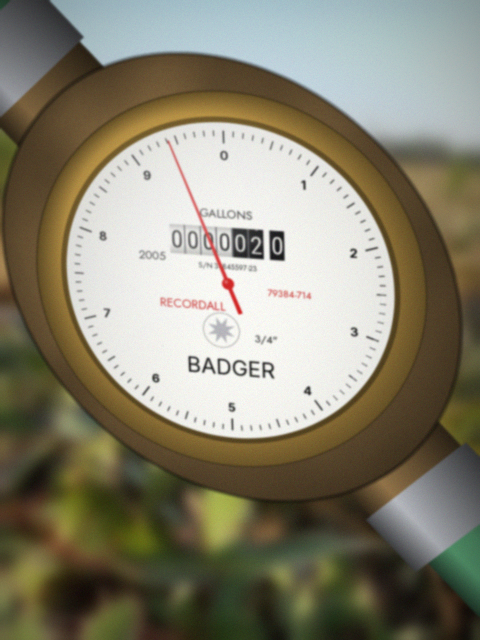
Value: 19.4,gal
